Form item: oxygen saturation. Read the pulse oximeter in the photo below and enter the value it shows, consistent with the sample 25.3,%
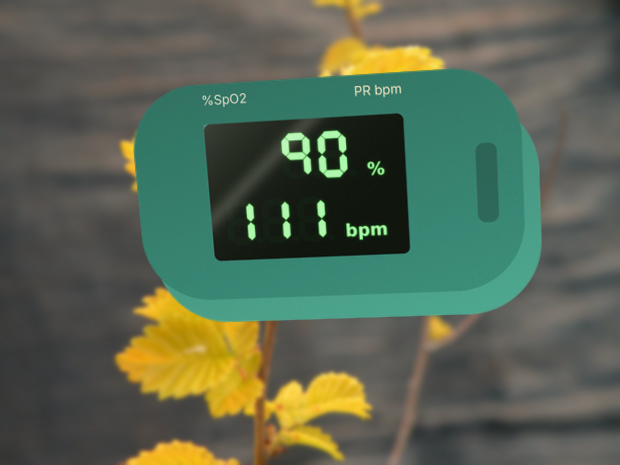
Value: 90,%
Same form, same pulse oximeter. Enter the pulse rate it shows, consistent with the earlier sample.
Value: 111,bpm
